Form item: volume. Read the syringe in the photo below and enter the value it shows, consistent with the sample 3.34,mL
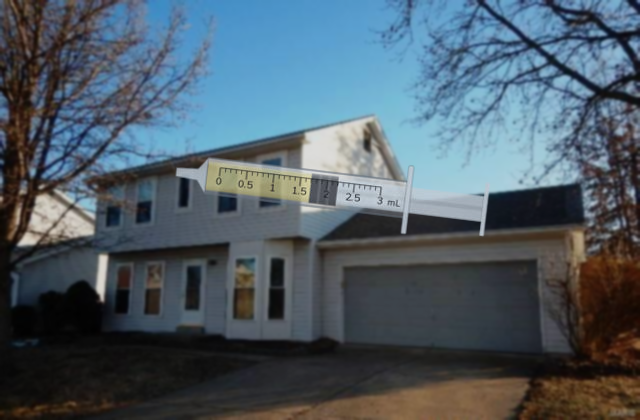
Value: 1.7,mL
